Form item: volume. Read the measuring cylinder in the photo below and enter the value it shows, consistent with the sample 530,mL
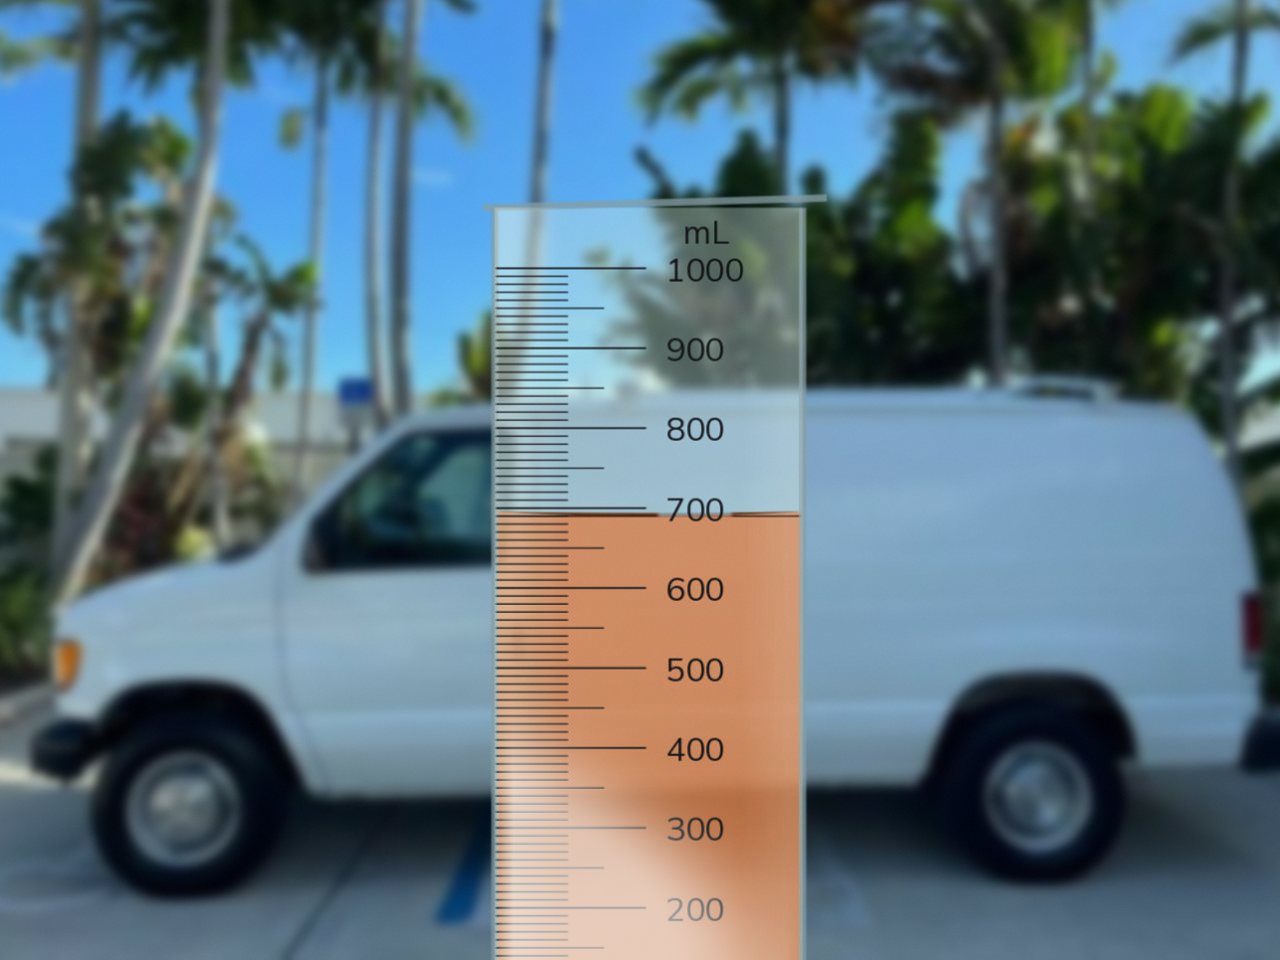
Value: 690,mL
